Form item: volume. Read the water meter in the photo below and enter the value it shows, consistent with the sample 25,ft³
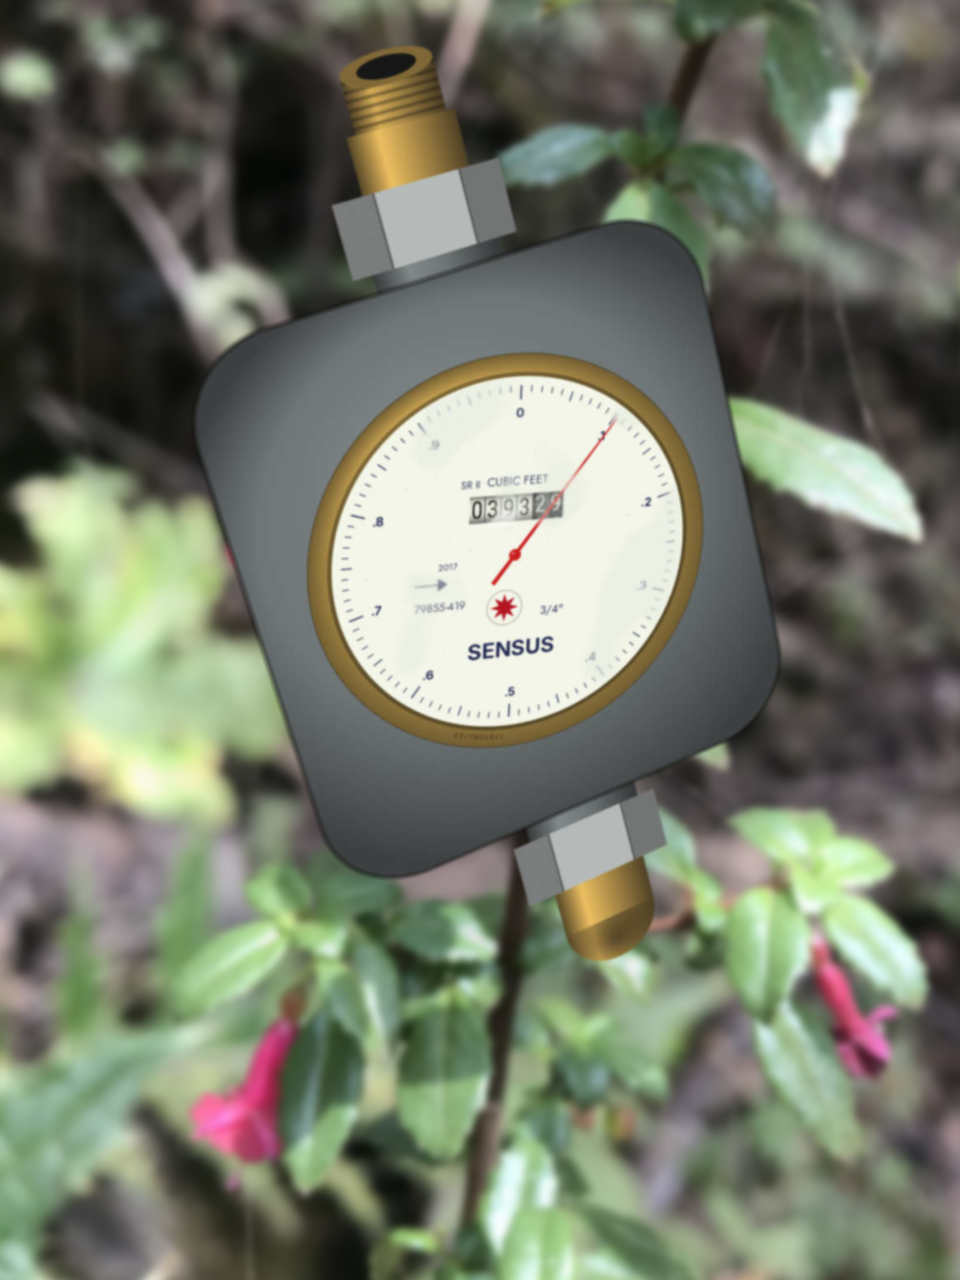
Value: 39329.10,ft³
